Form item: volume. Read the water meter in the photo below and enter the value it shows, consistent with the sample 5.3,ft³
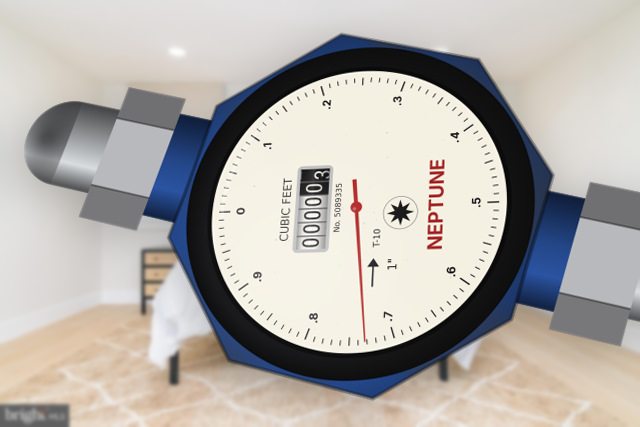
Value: 2.73,ft³
